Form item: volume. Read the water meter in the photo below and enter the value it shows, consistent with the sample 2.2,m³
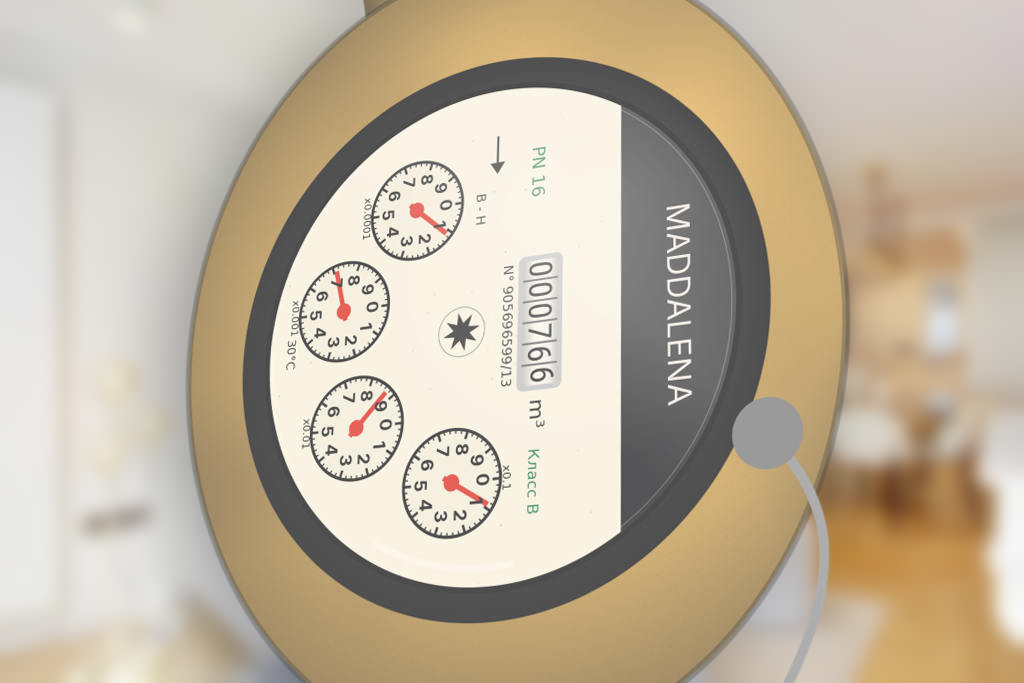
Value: 766.0871,m³
